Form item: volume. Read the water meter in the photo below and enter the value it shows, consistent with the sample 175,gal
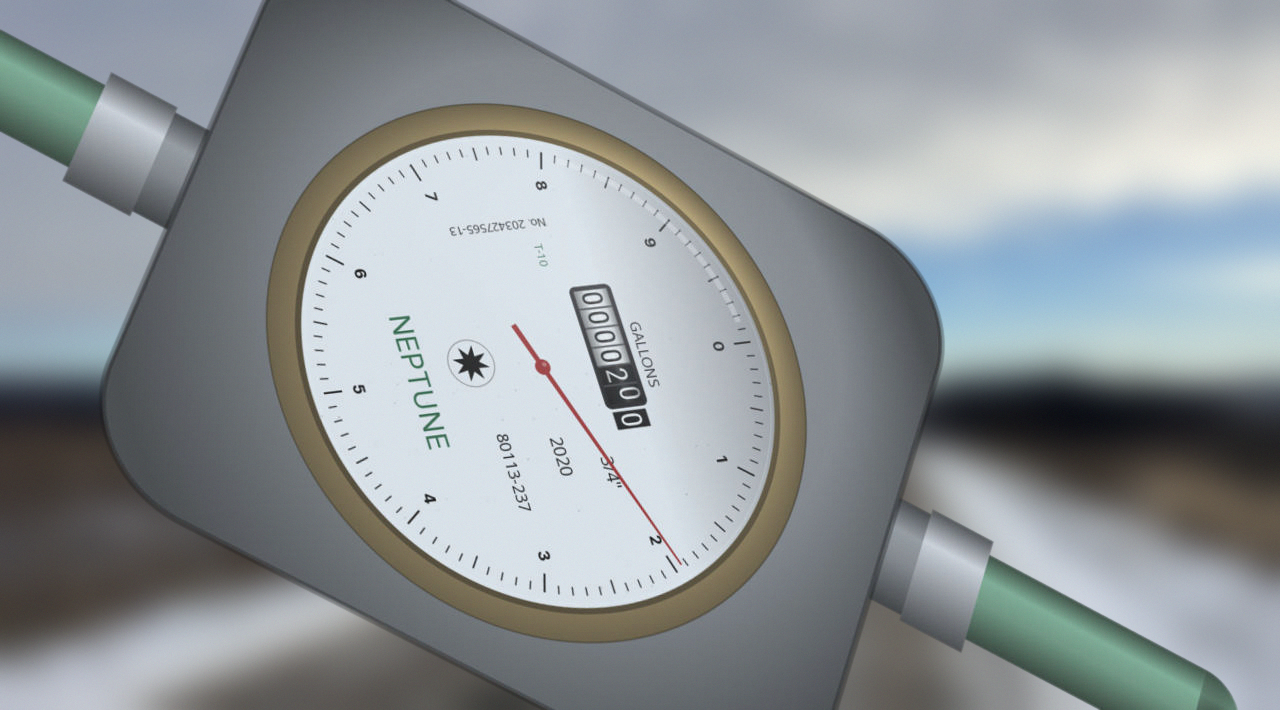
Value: 201.9,gal
